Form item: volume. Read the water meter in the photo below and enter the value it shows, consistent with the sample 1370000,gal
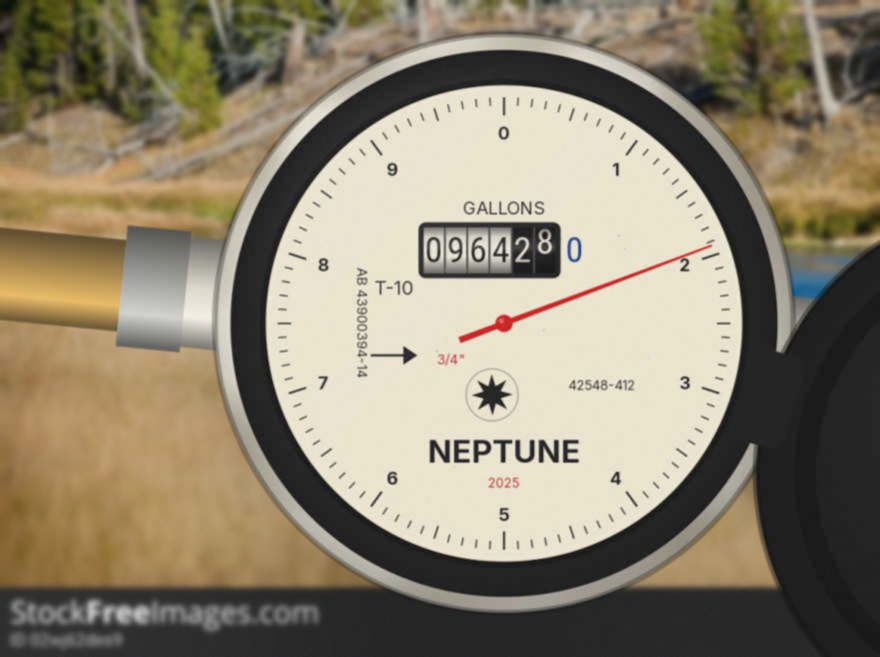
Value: 964281.9,gal
